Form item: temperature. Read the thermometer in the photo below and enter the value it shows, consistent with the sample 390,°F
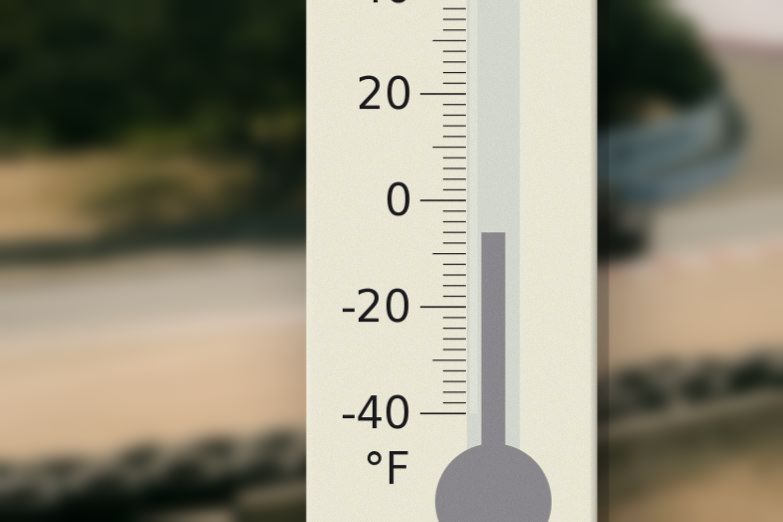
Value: -6,°F
